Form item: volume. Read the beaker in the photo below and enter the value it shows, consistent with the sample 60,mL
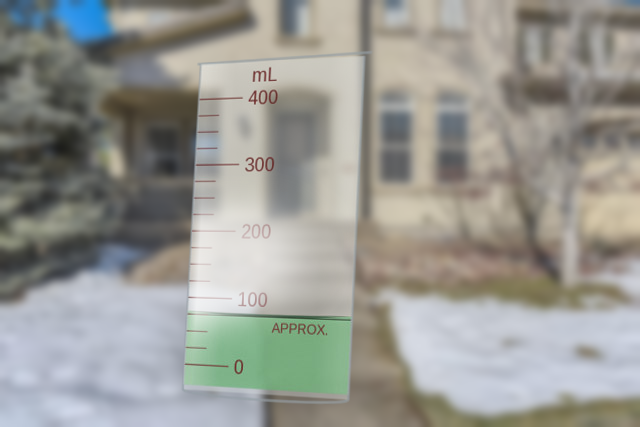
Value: 75,mL
